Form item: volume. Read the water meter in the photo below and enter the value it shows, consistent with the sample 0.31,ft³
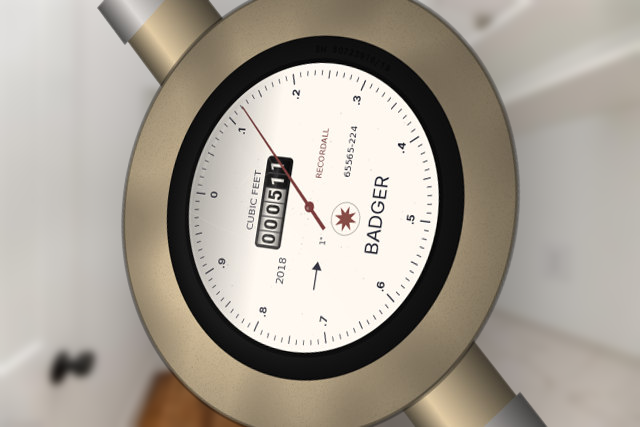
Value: 511.12,ft³
